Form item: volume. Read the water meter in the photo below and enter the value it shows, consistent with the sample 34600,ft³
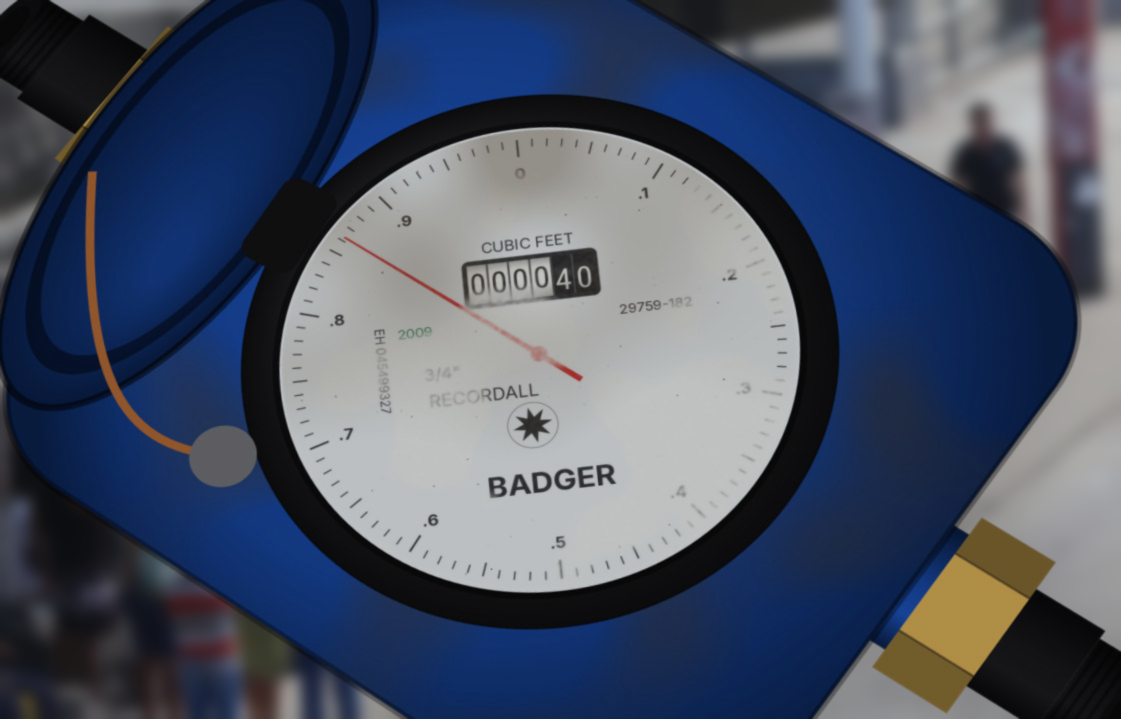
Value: 39.86,ft³
